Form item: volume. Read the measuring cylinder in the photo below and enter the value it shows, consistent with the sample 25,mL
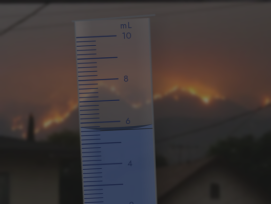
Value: 5.6,mL
